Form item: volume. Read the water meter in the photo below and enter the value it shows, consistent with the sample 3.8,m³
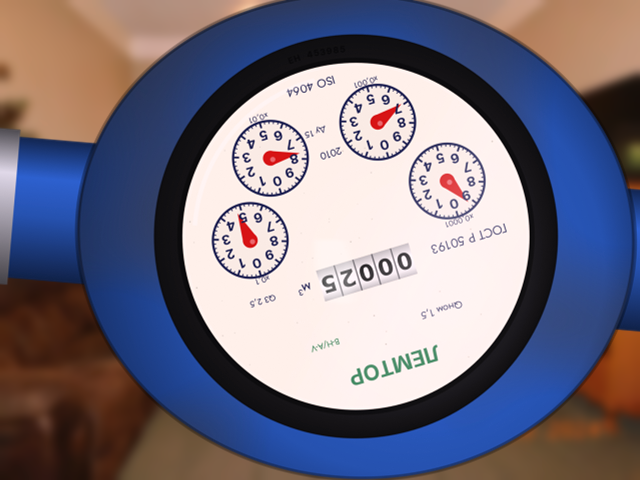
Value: 25.4769,m³
